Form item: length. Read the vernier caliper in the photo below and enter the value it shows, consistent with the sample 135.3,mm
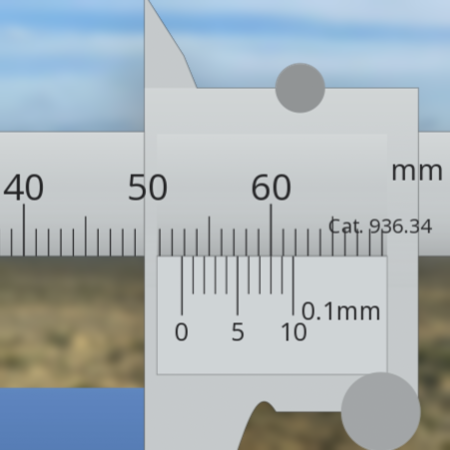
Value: 52.8,mm
